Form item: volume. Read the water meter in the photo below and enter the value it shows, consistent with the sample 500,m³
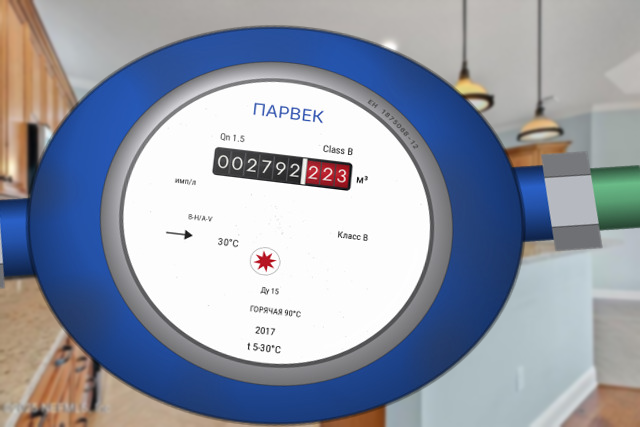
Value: 2792.223,m³
